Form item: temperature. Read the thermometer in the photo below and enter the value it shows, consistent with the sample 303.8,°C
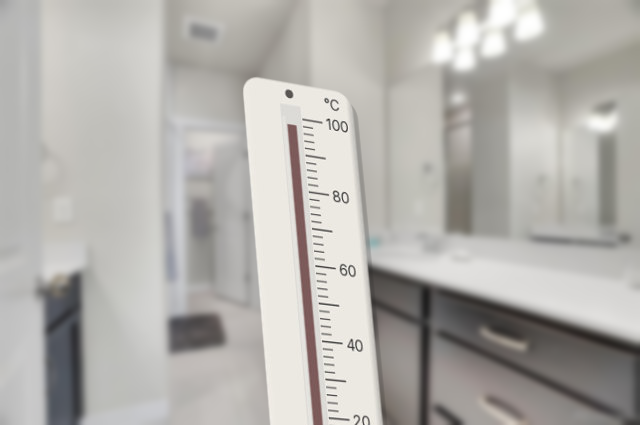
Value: 98,°C
